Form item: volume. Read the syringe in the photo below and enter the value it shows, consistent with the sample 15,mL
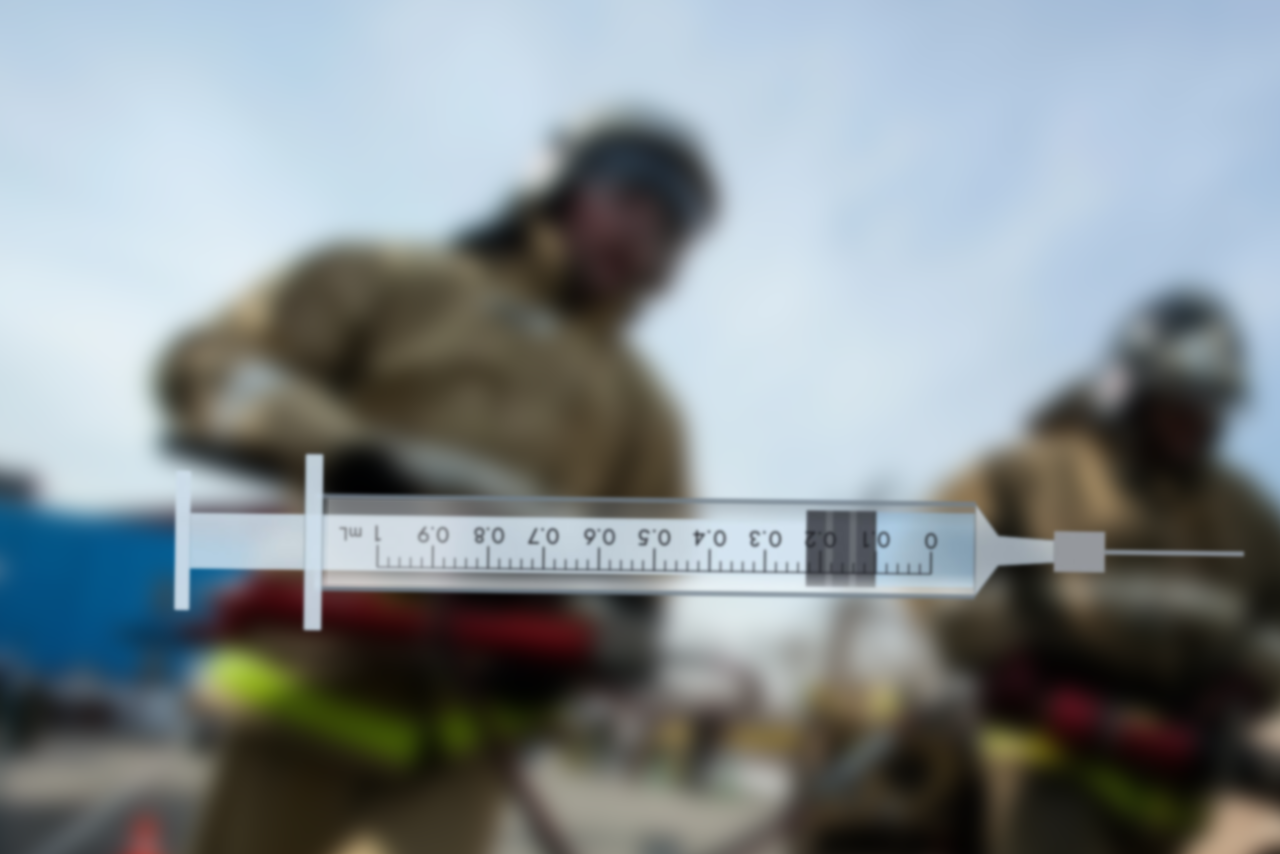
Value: 0.1,mL
